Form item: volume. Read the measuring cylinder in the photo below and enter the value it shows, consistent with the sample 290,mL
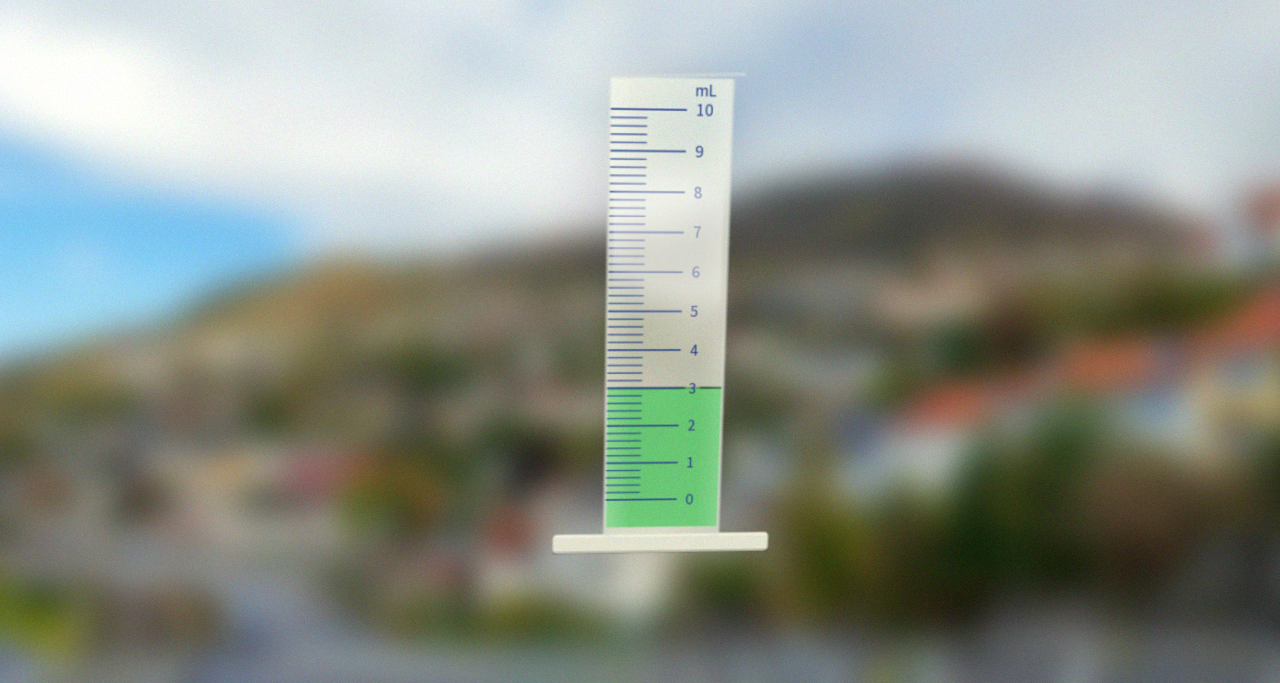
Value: 3,mL
